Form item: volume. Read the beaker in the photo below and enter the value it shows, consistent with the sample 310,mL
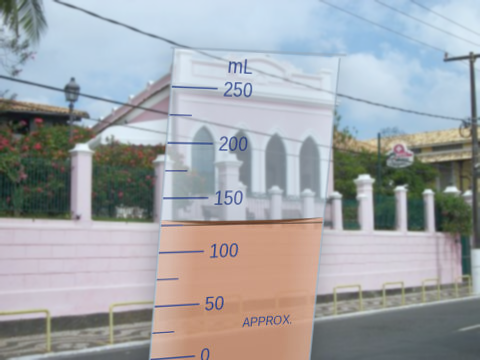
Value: 125,mL
